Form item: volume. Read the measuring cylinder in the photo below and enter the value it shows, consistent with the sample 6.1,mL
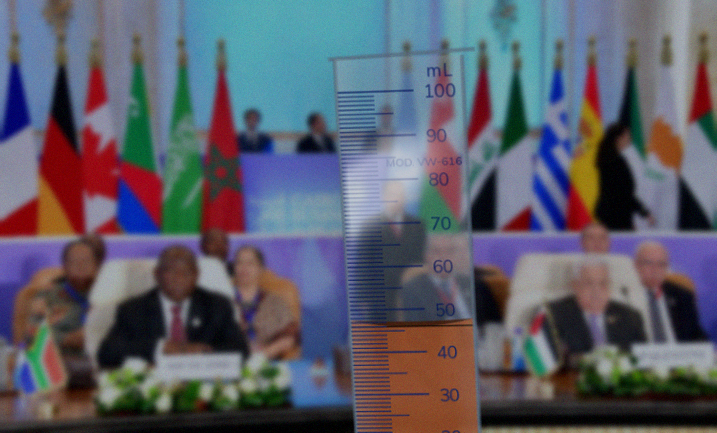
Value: 46,mL
